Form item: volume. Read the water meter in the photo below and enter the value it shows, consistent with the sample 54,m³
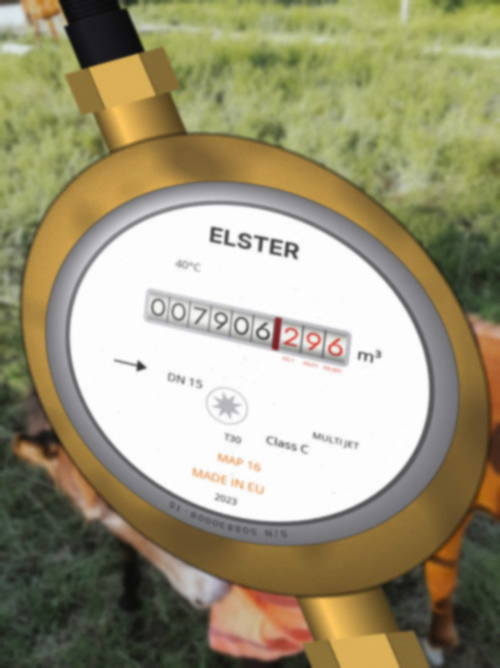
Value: 7906.296,m³
